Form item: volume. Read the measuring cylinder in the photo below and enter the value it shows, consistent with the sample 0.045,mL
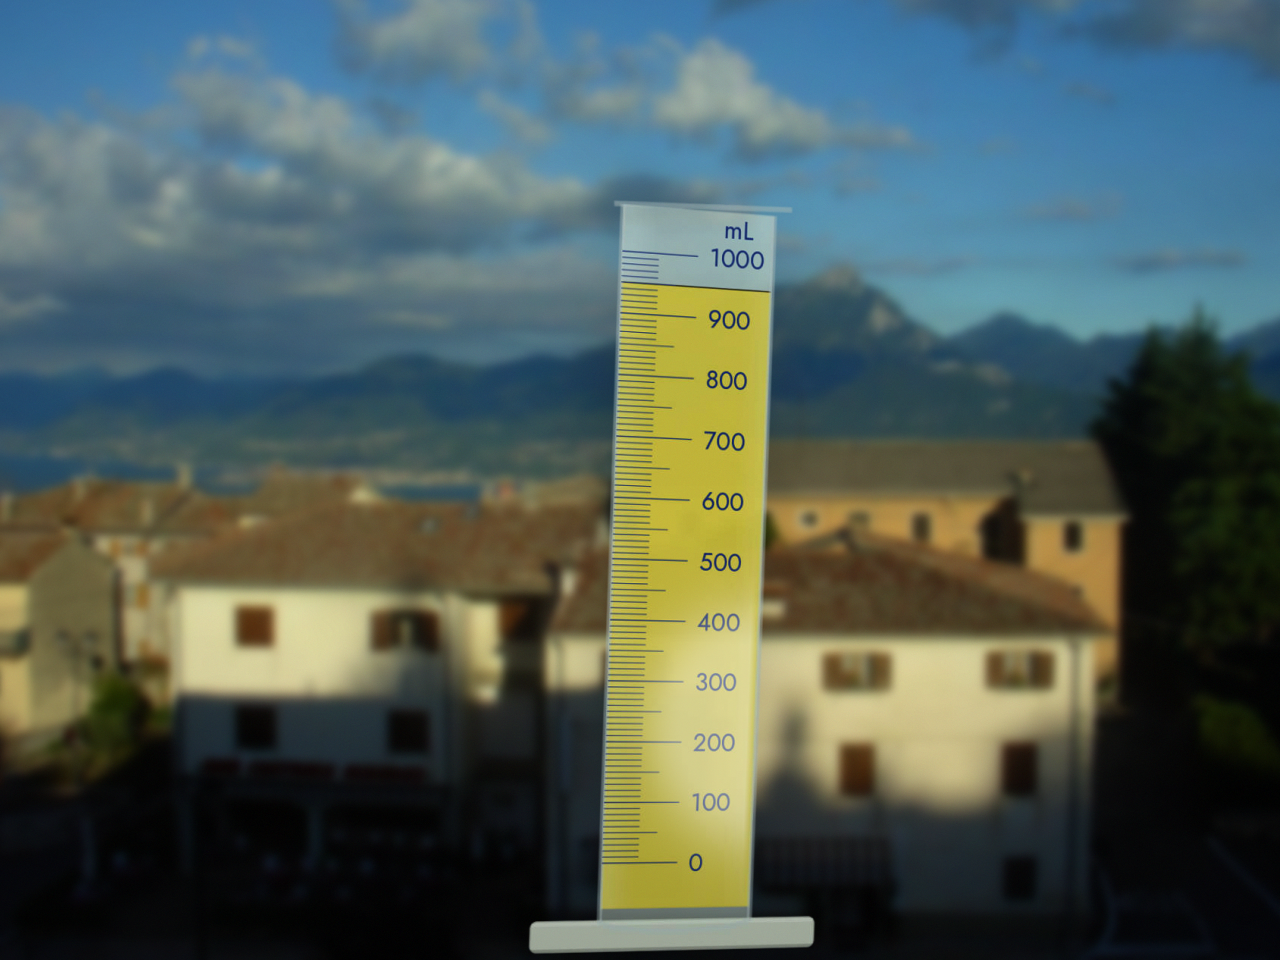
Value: 950,mL
